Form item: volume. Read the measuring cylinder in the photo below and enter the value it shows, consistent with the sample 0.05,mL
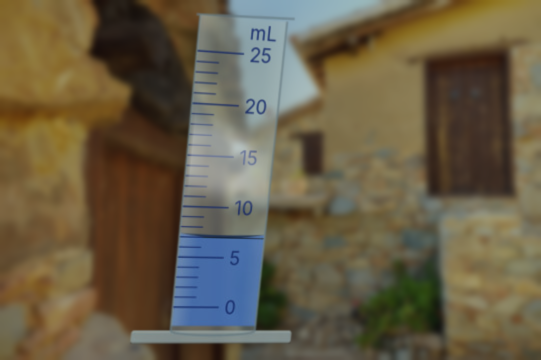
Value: 7,mL
